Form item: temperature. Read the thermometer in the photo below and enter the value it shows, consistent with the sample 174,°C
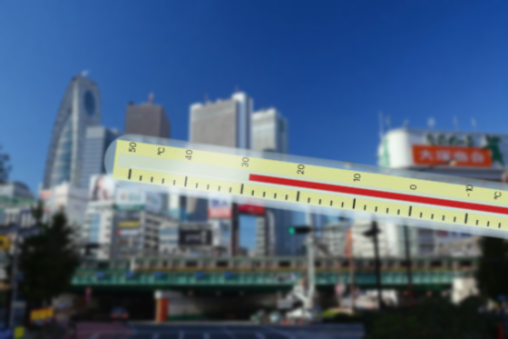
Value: 29,°C
